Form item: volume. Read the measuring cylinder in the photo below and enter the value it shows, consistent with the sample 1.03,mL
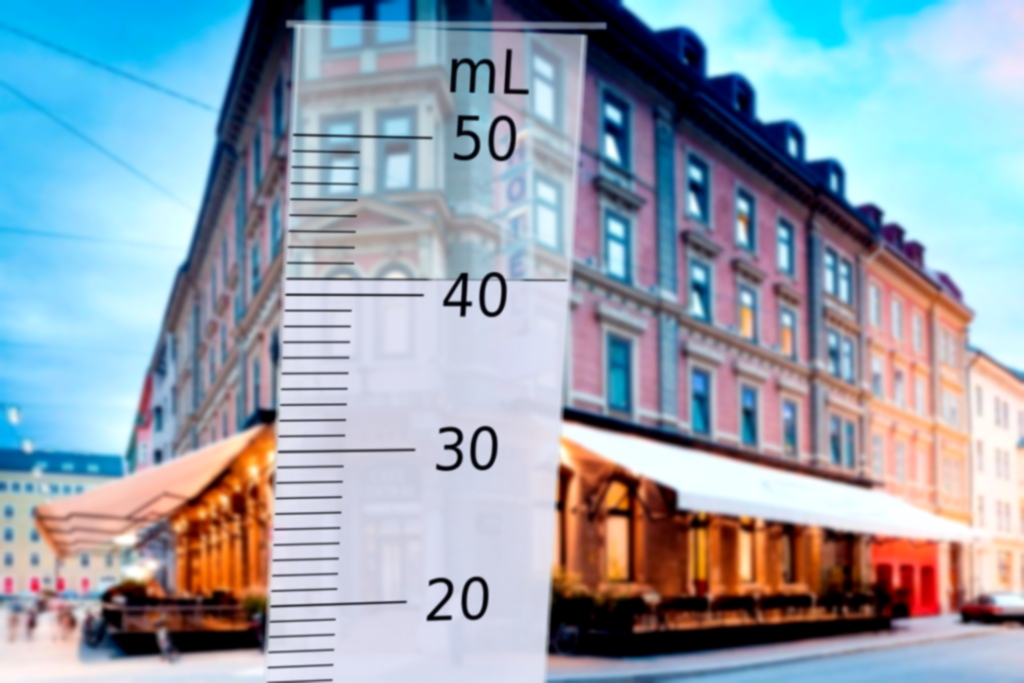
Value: 41,mL
